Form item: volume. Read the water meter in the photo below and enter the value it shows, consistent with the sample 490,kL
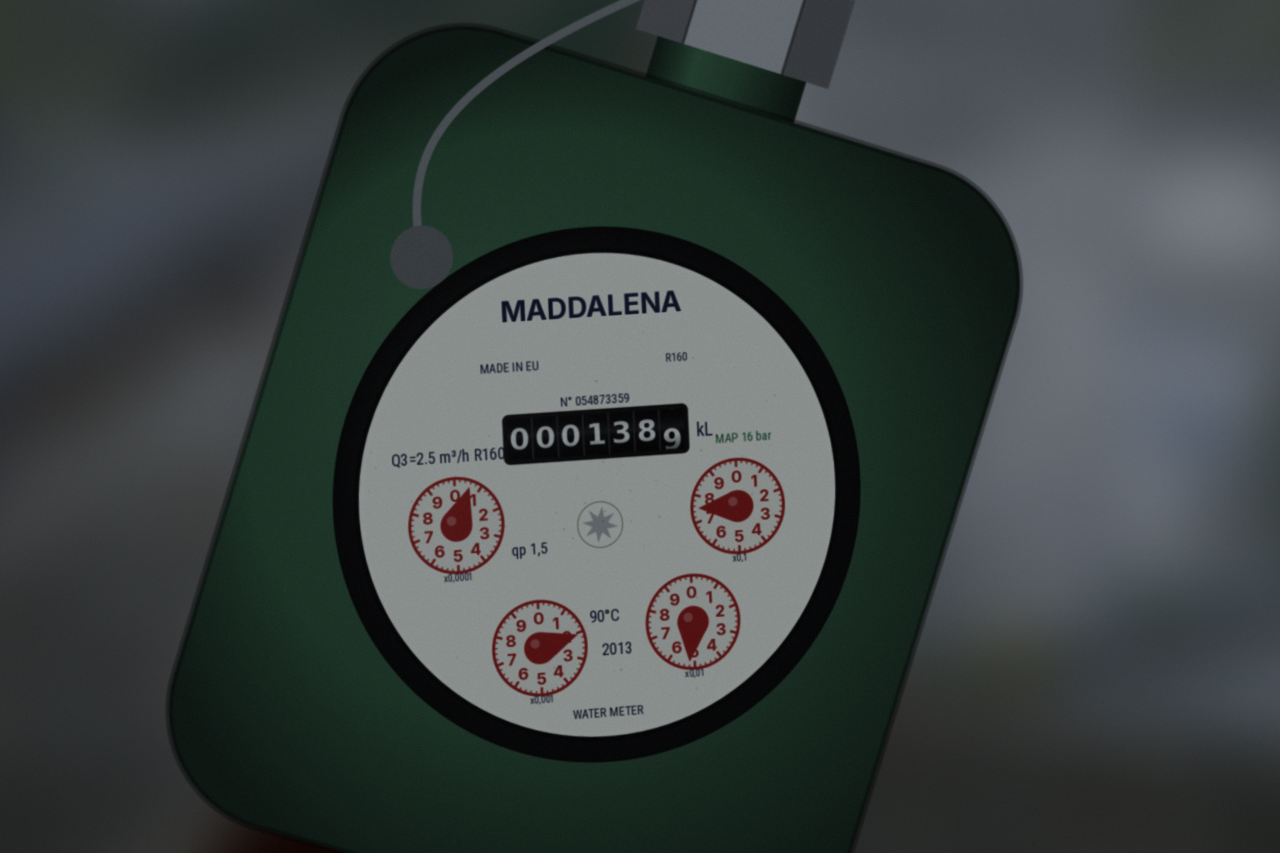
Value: 1388.7520,kL
